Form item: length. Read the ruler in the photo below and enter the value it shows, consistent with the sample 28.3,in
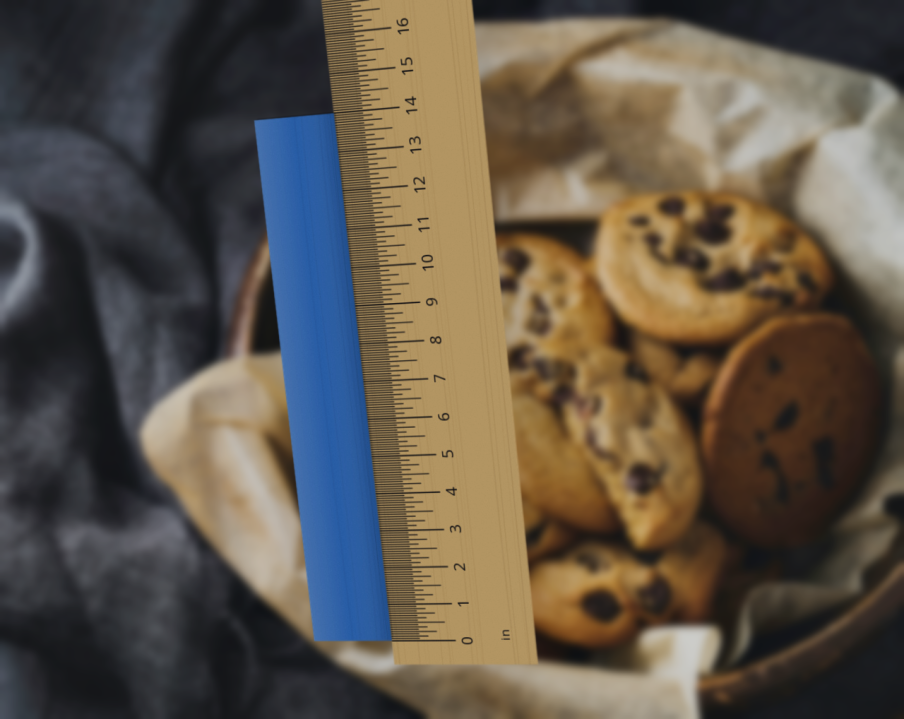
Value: 14,in
